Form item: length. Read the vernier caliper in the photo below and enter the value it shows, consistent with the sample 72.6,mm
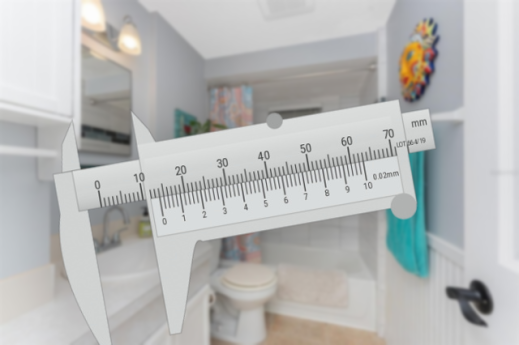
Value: 14.0,mm
